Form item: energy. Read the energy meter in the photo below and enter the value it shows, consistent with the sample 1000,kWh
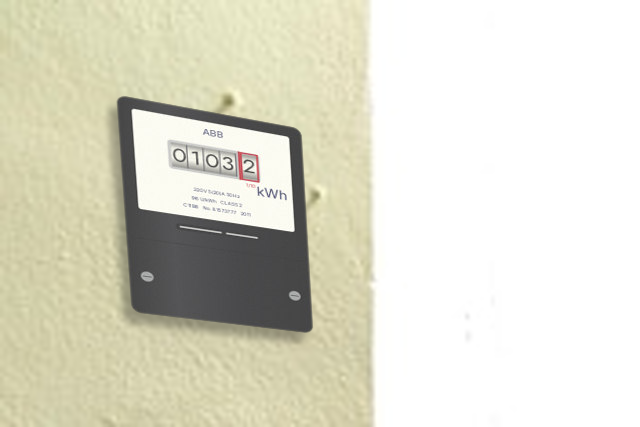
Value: 103.2,kWh
